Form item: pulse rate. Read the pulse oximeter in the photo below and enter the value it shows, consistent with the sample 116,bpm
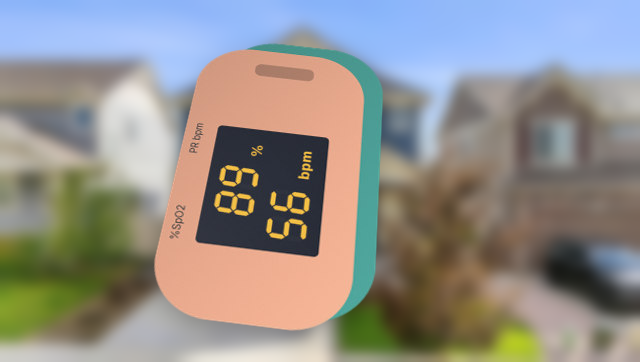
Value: 56,bpm
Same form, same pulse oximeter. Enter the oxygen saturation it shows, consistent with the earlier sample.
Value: 89,%
